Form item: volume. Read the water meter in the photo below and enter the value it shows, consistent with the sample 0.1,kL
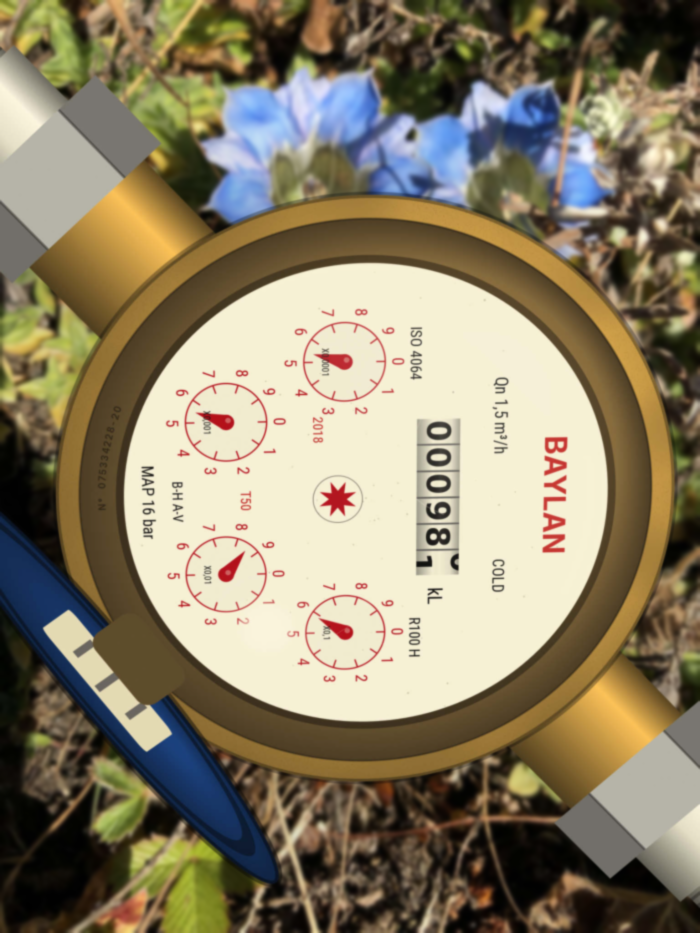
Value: 980.5855,kL
